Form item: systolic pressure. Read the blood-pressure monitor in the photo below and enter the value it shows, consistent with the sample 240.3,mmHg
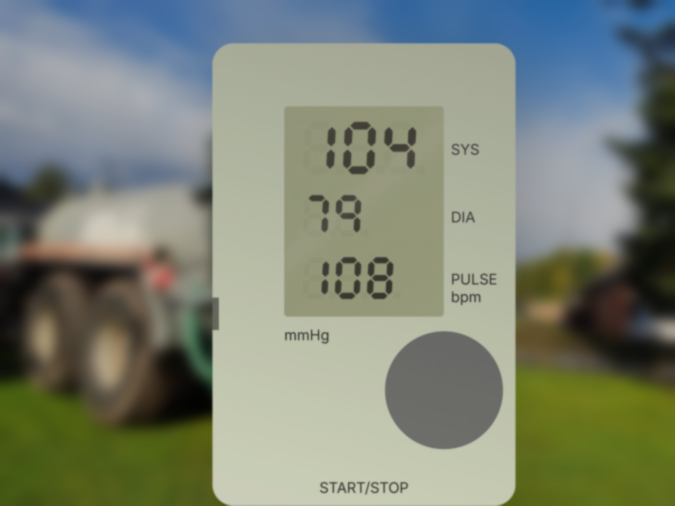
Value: 104,mmHg
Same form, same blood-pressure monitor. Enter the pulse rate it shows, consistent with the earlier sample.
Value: 108,bpm
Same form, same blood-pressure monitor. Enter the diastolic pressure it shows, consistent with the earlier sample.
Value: 79,mmHg
